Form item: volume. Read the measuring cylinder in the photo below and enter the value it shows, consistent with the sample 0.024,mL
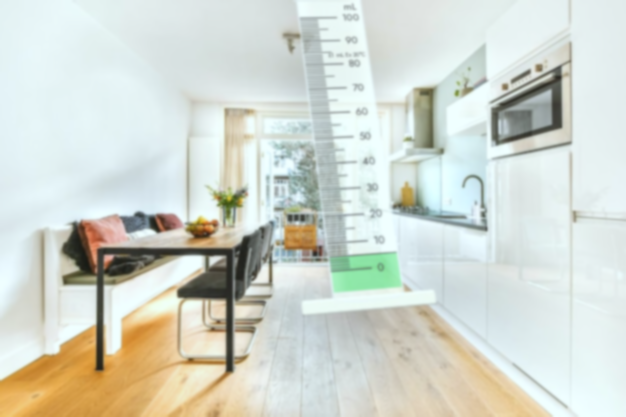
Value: 5,mL
